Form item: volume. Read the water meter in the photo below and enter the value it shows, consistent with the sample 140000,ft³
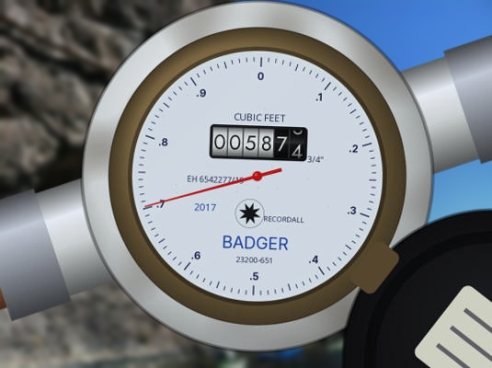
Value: 5873.70,ft³
